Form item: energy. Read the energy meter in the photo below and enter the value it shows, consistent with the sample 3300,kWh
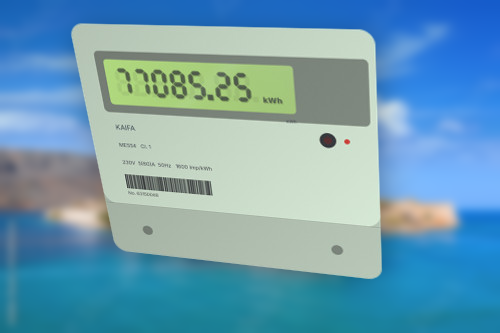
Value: 77085.25,kWh
